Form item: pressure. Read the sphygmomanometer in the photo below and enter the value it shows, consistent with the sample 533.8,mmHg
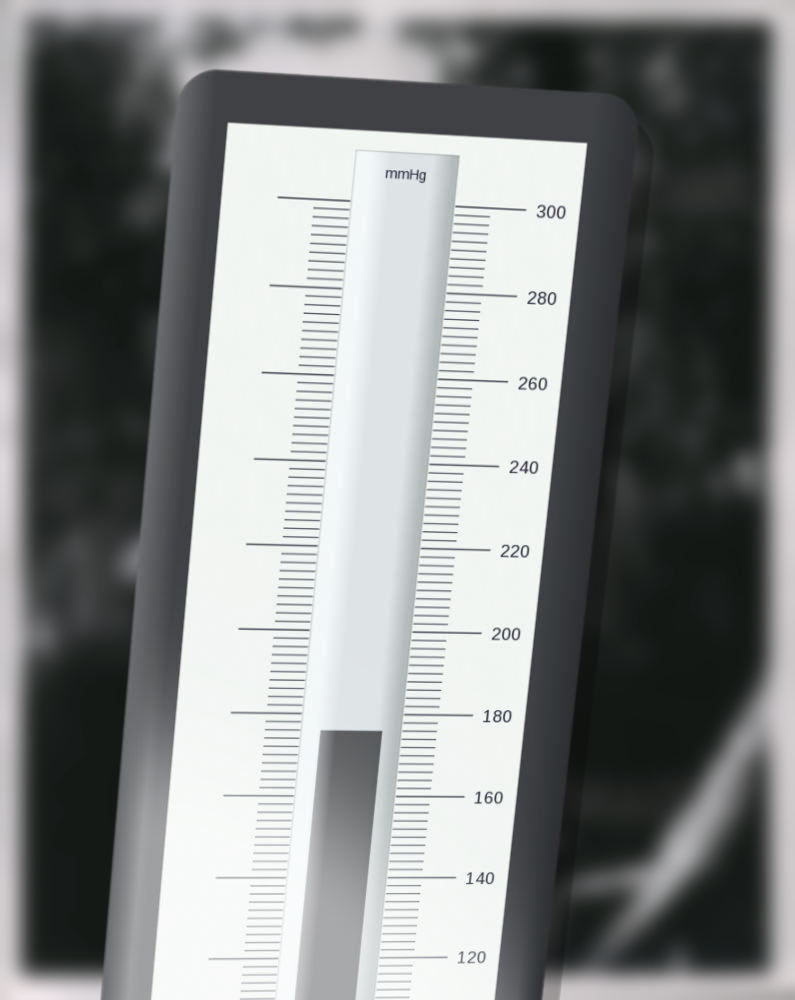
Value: 176,mmHg
